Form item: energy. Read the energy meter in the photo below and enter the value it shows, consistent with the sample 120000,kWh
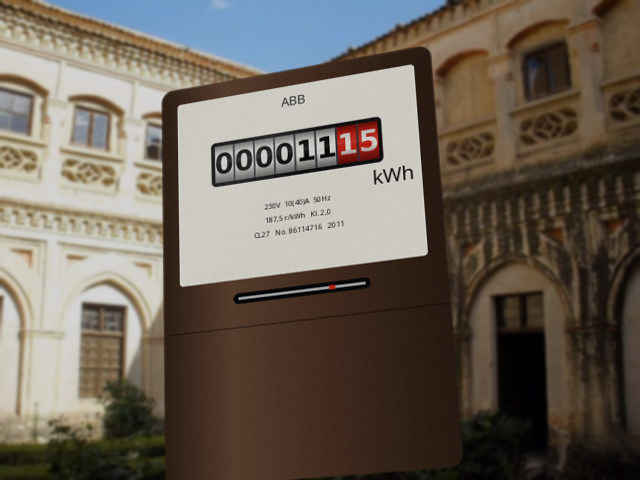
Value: 11.15,kWh
